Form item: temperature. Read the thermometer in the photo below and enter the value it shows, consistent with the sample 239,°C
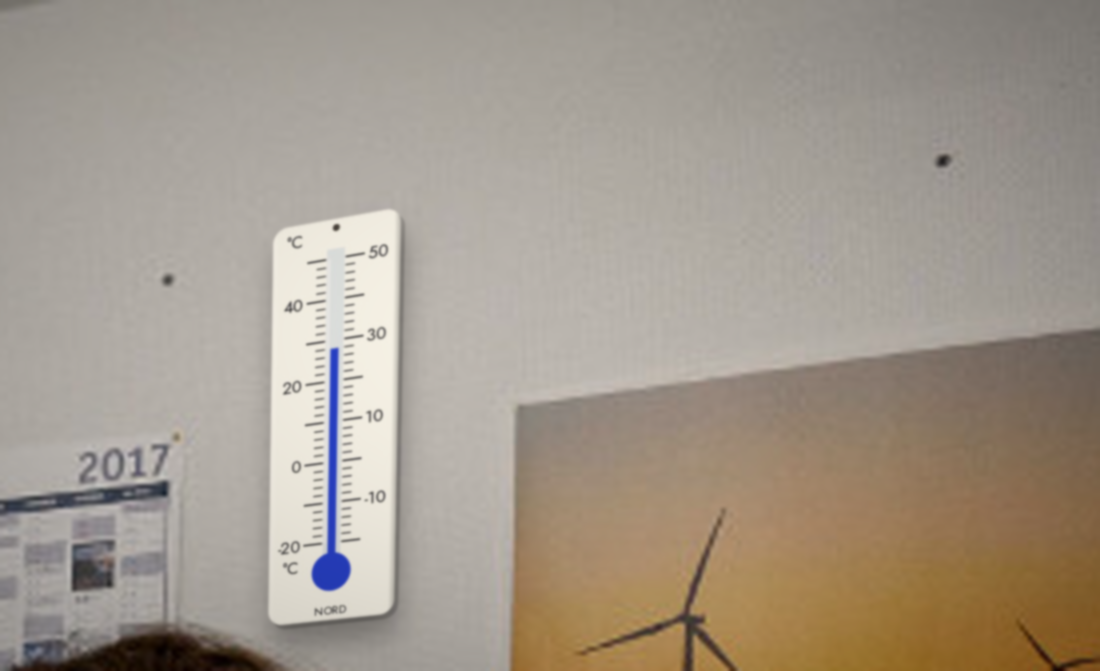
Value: 28,°C
